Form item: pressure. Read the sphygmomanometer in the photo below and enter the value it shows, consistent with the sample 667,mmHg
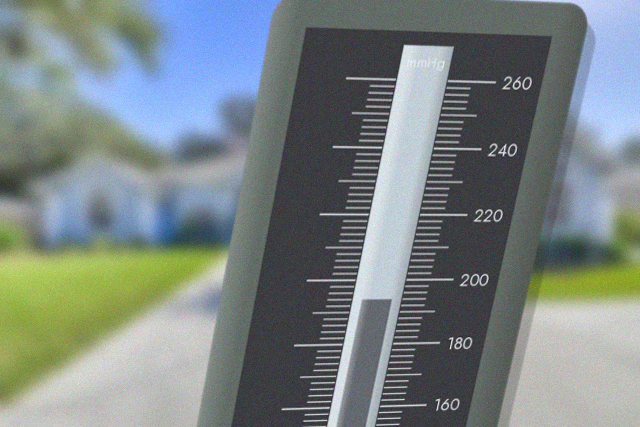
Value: 194,mmHg
